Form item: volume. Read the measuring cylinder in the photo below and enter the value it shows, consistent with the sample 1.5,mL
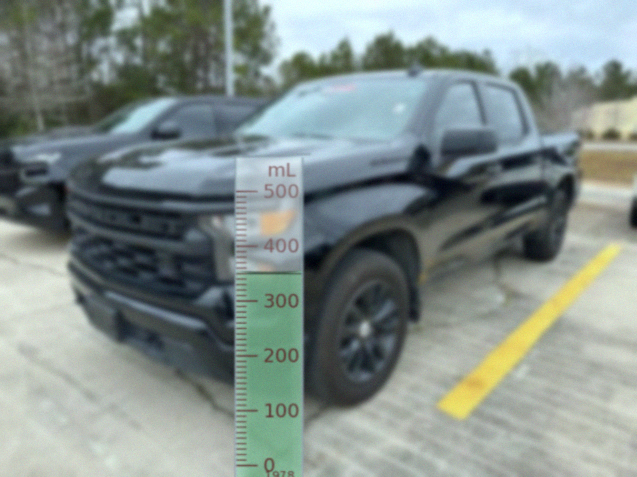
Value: 350,mL
